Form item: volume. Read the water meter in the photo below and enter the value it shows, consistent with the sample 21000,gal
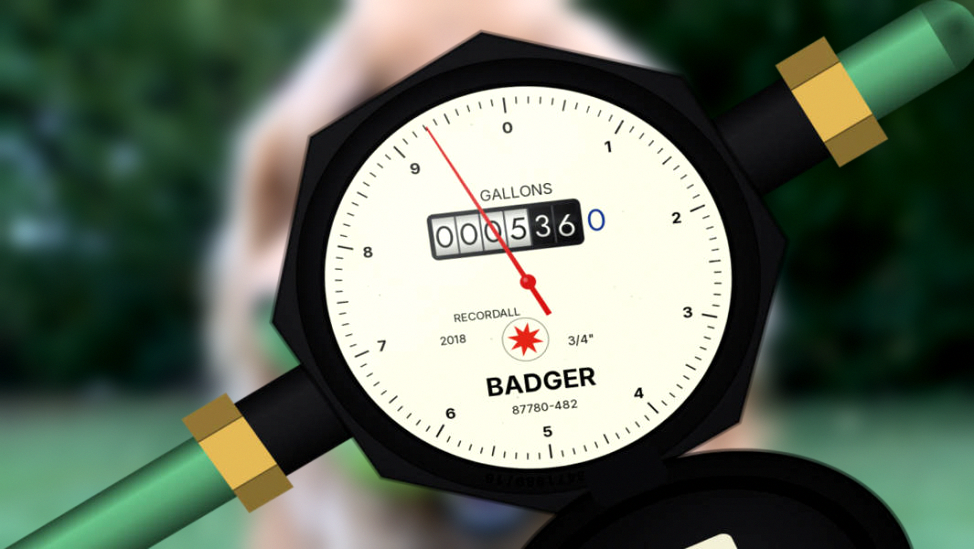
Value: 5359.3,gal
